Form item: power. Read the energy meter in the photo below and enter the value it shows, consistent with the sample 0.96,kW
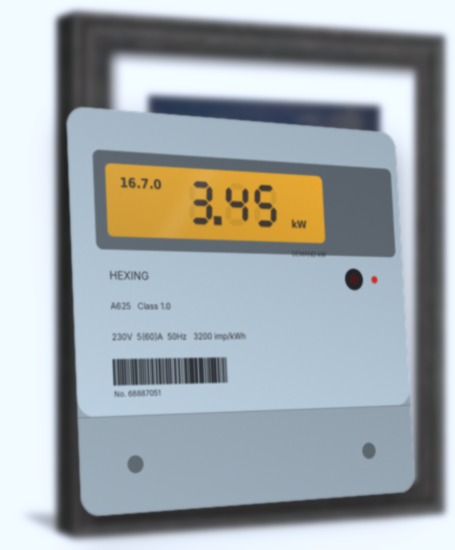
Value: 3.45,kW
